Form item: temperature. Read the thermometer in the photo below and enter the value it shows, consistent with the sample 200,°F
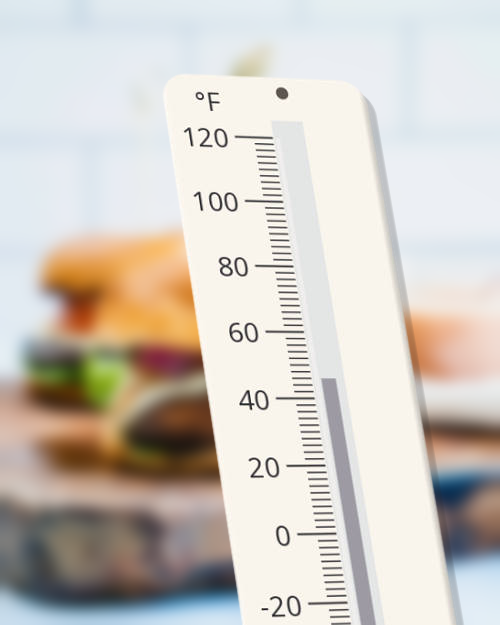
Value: 46,°F
